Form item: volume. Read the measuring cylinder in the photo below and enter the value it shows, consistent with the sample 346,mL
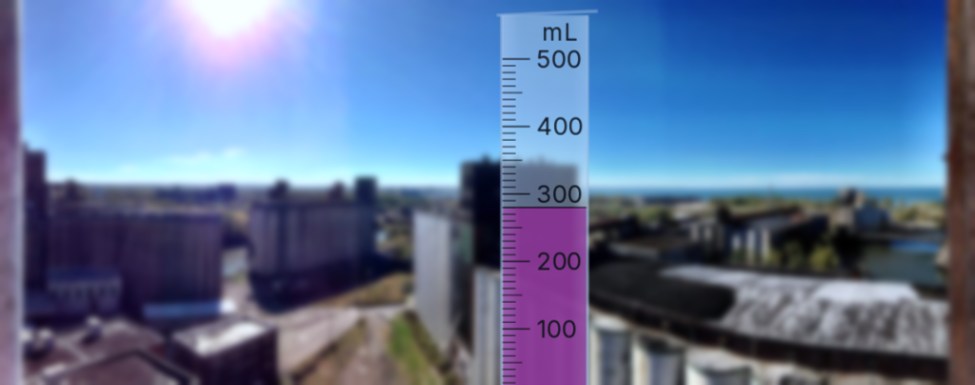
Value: 280,mL
